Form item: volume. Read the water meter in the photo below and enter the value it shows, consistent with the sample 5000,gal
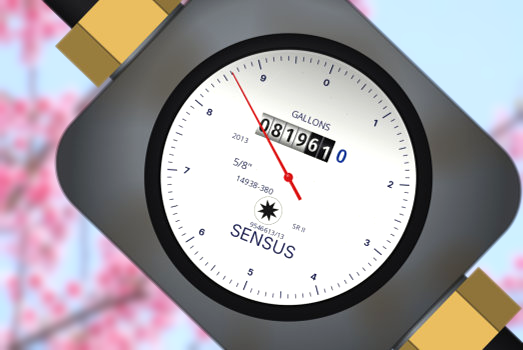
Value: 819608.6,gal
